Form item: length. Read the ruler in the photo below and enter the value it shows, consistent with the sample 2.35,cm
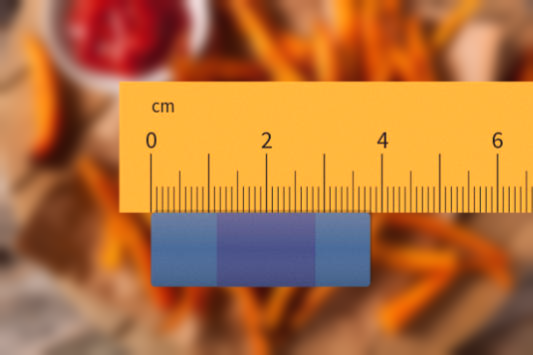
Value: 3.8,cm
